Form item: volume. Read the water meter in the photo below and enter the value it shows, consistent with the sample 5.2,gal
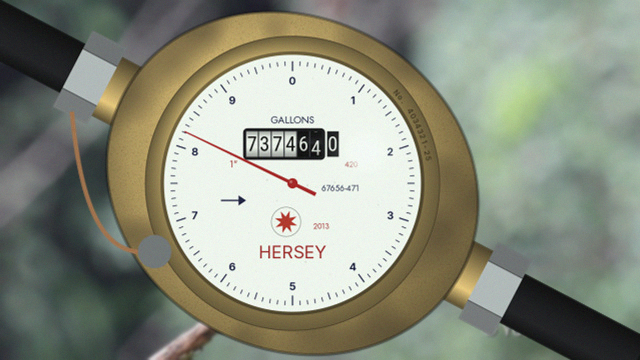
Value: 7374638.2,gal
